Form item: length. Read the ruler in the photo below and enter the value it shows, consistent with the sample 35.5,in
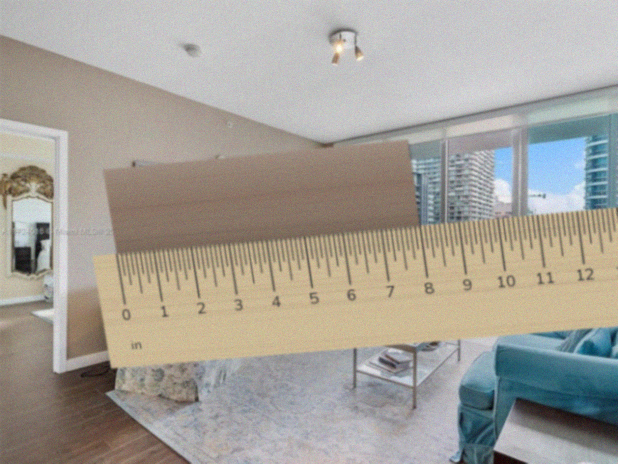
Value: 8,in
